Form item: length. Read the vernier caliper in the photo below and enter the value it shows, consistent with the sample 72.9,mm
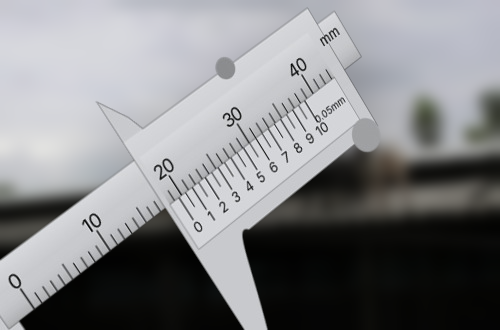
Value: 19.6,mm
